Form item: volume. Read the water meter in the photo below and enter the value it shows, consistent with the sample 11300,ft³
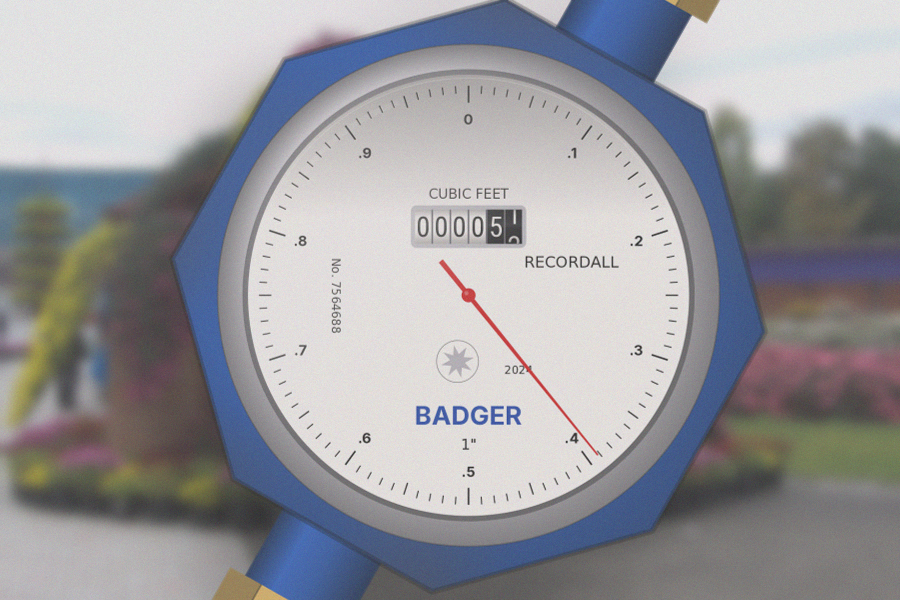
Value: 51.39,ft³
